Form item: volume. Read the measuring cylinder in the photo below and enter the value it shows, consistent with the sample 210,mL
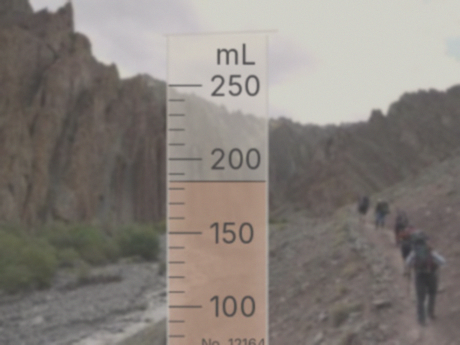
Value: 185,mL
